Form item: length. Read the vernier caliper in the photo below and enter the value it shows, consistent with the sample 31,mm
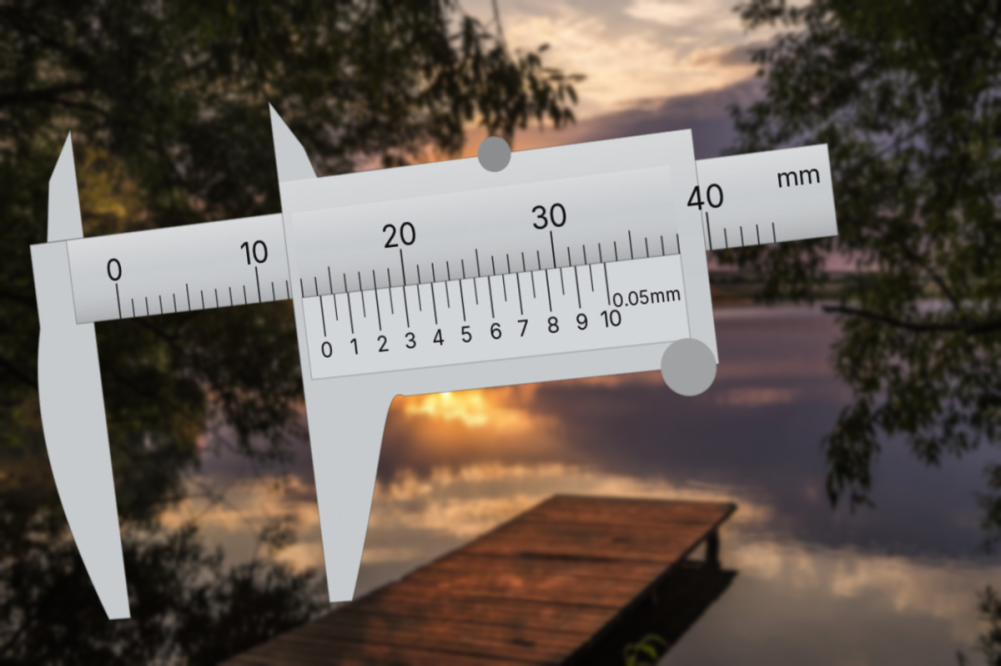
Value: 14.2,mm
